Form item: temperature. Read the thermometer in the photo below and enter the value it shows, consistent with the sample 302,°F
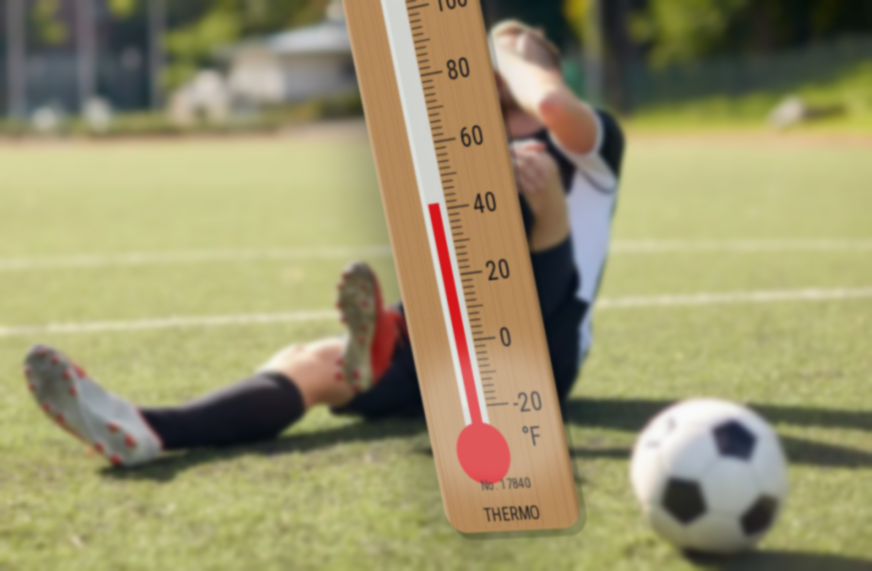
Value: 42,°F
